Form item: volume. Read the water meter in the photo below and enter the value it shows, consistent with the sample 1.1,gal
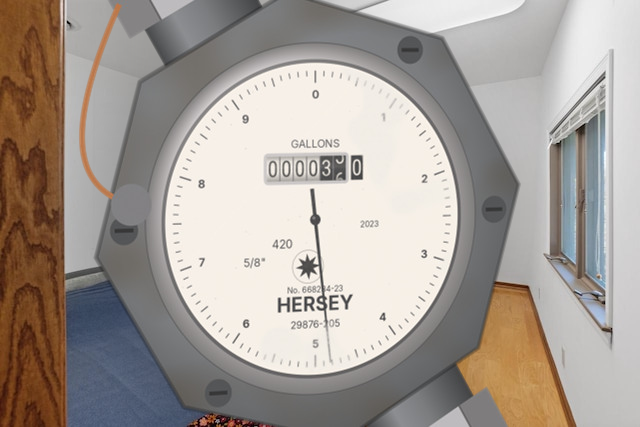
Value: 354.8,gal
